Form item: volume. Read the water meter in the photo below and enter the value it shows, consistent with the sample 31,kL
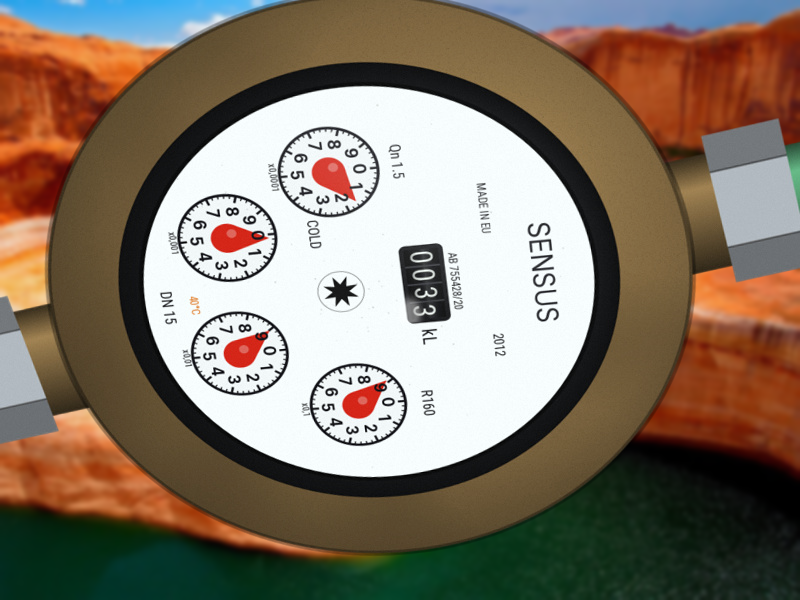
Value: 32.8901,kL
